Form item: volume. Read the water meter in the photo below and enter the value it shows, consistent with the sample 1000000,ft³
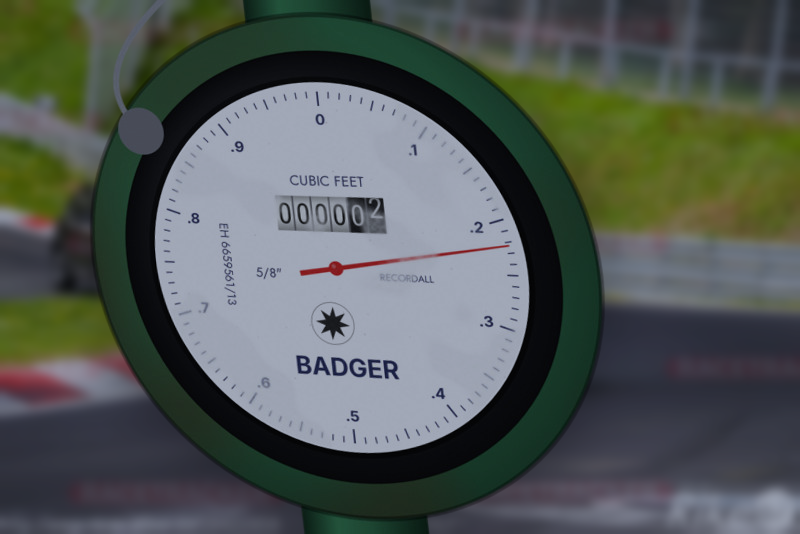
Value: 2.22,ft³
